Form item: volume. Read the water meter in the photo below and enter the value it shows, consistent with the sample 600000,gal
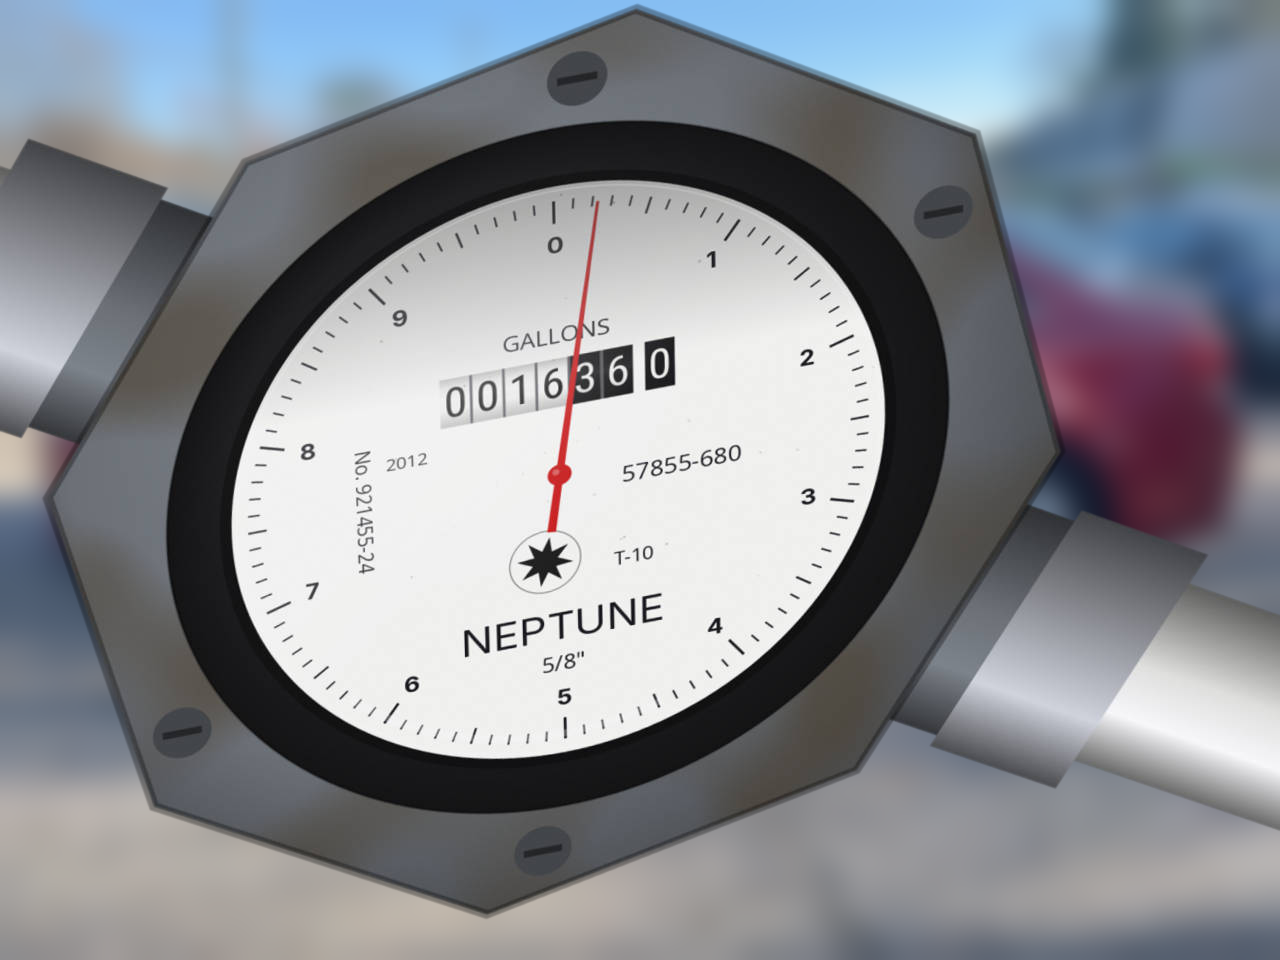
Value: 16360.2,gal
